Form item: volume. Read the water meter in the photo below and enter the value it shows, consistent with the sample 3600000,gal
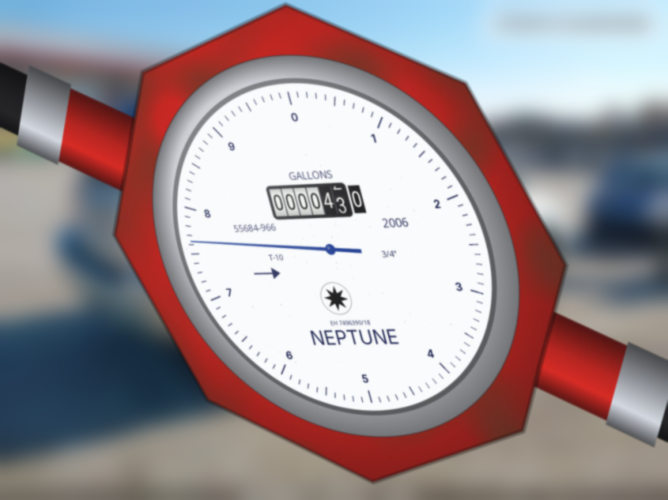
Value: 427.6,gal
